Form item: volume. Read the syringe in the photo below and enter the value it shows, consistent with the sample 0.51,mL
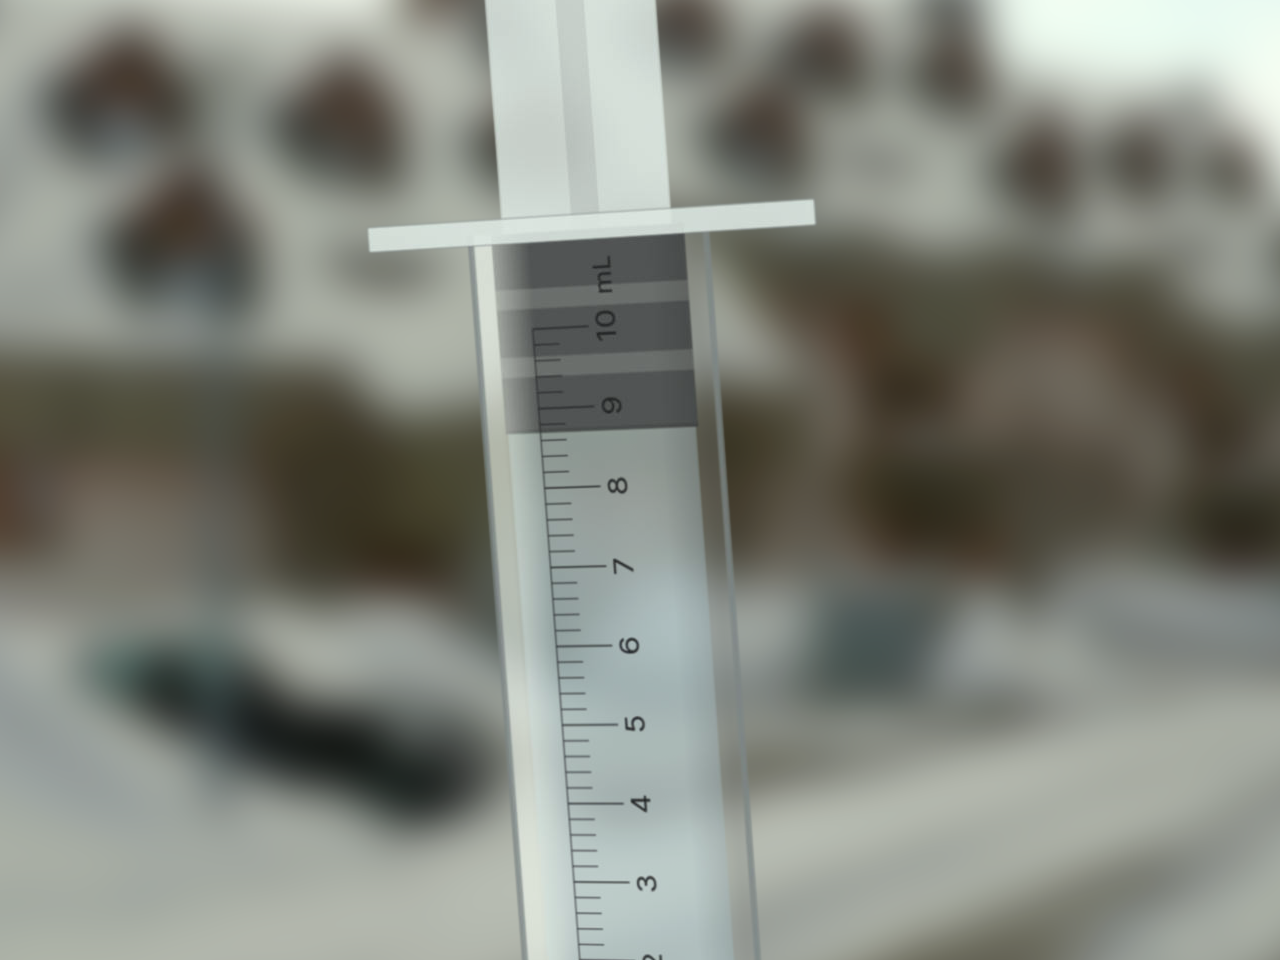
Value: 8.7,mL
